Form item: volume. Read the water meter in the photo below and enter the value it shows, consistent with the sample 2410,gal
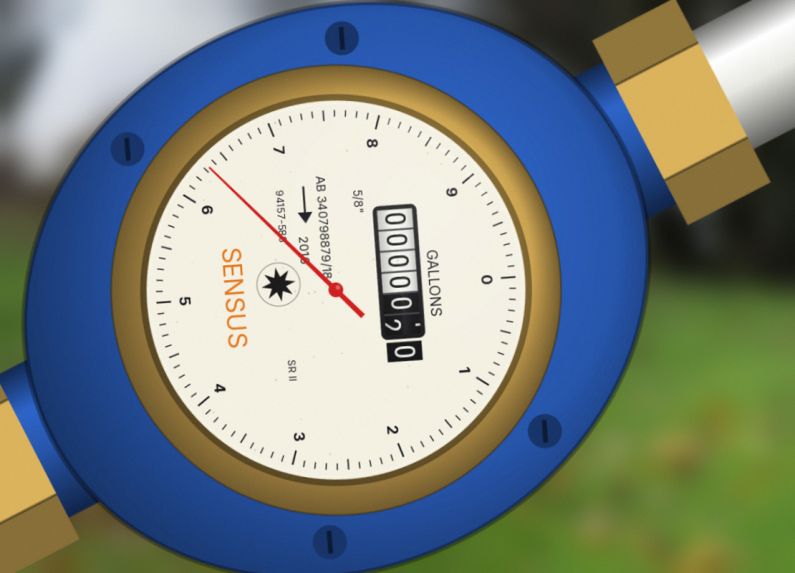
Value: 16.3,gal
